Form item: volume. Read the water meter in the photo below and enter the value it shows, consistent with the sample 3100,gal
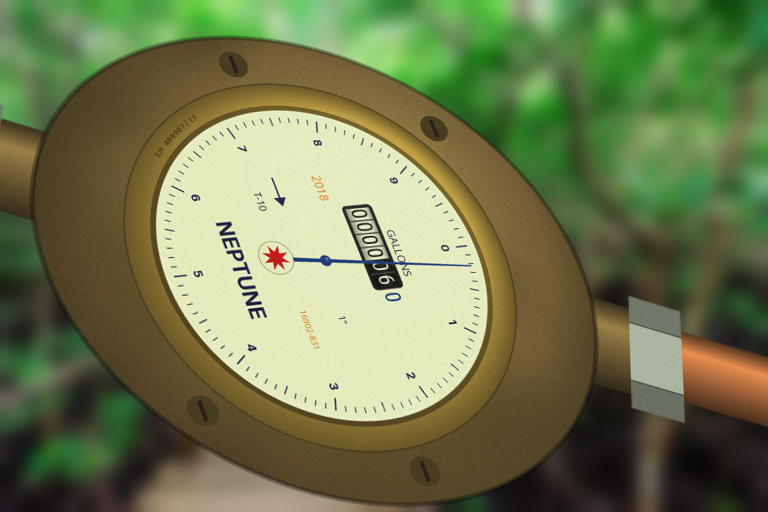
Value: 60.2,gal
